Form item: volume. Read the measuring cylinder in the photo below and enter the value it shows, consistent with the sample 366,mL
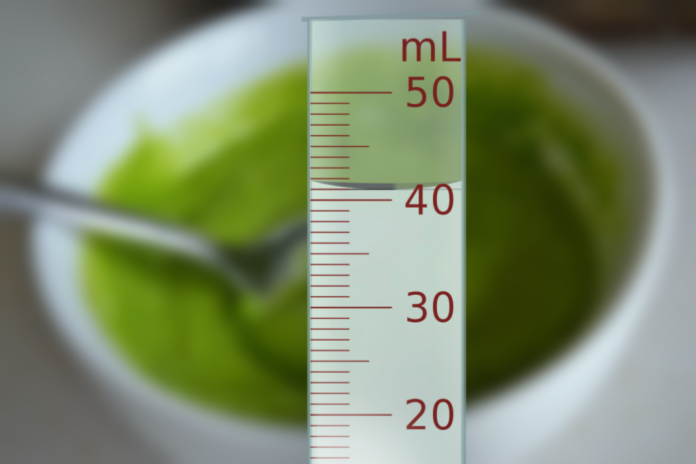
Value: 41,mL
